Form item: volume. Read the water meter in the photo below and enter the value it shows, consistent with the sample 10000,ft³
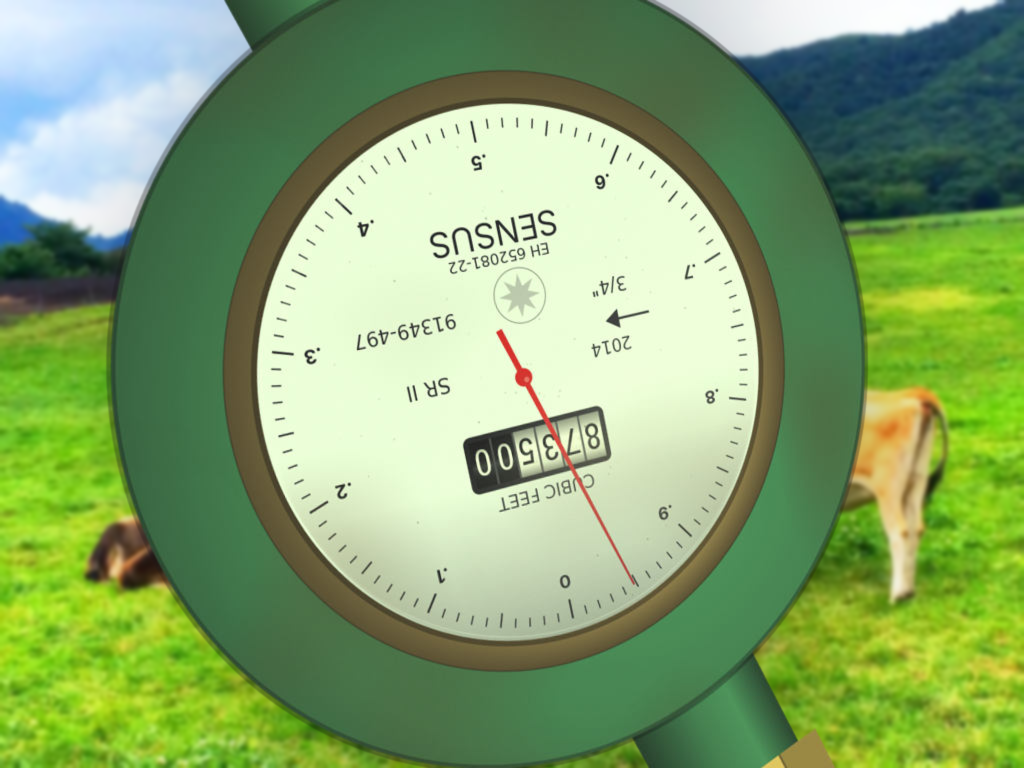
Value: 873499.95,ft³
